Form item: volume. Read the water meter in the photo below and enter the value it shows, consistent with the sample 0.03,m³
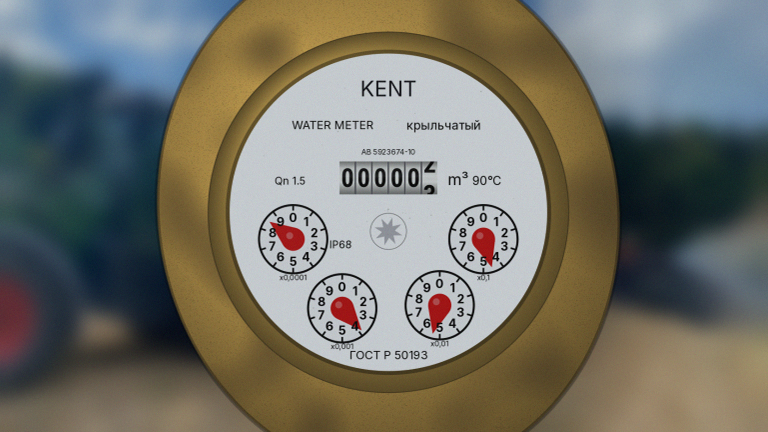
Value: 2.4538,m³
